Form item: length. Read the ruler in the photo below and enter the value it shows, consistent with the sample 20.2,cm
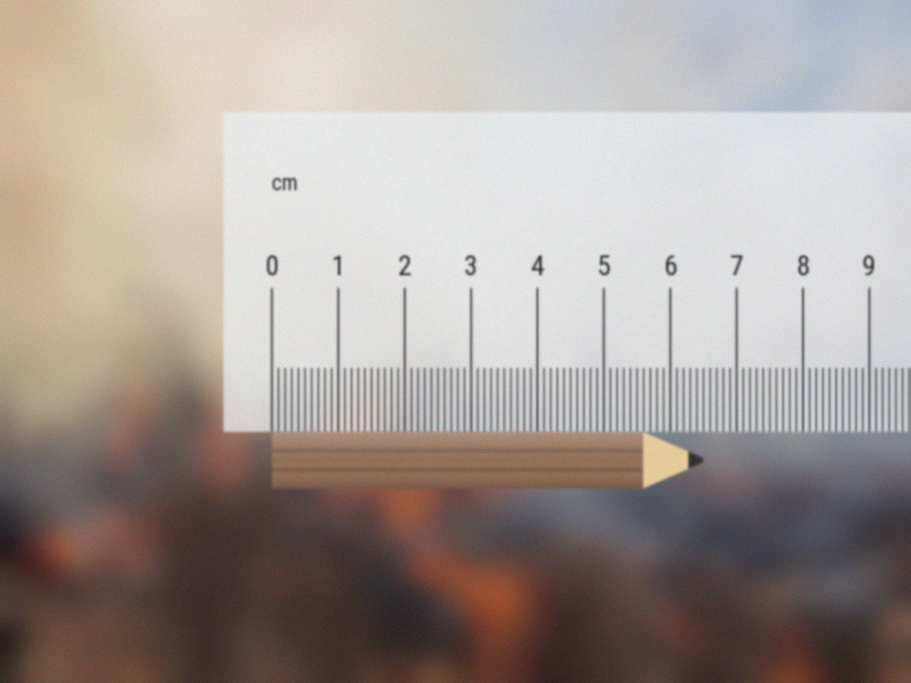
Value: 6.5,cm
